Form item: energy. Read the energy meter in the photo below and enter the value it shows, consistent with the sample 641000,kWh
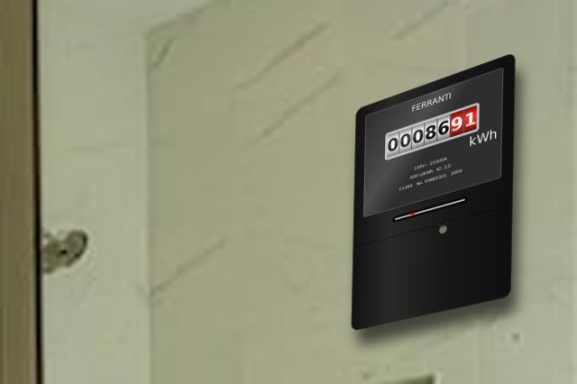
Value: 86.91,kWh
